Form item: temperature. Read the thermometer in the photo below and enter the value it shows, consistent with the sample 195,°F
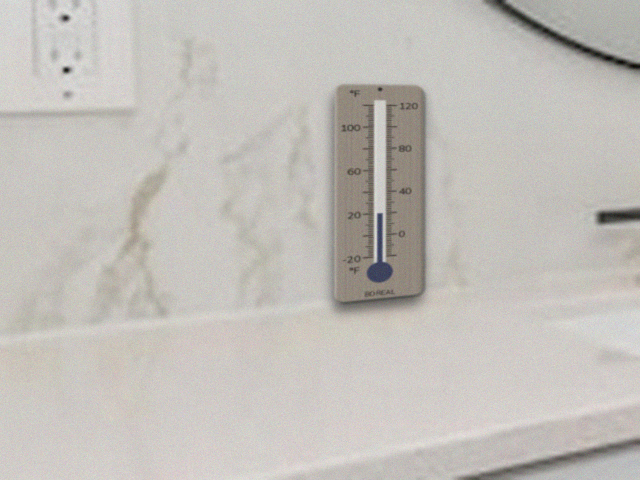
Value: 20,°F
